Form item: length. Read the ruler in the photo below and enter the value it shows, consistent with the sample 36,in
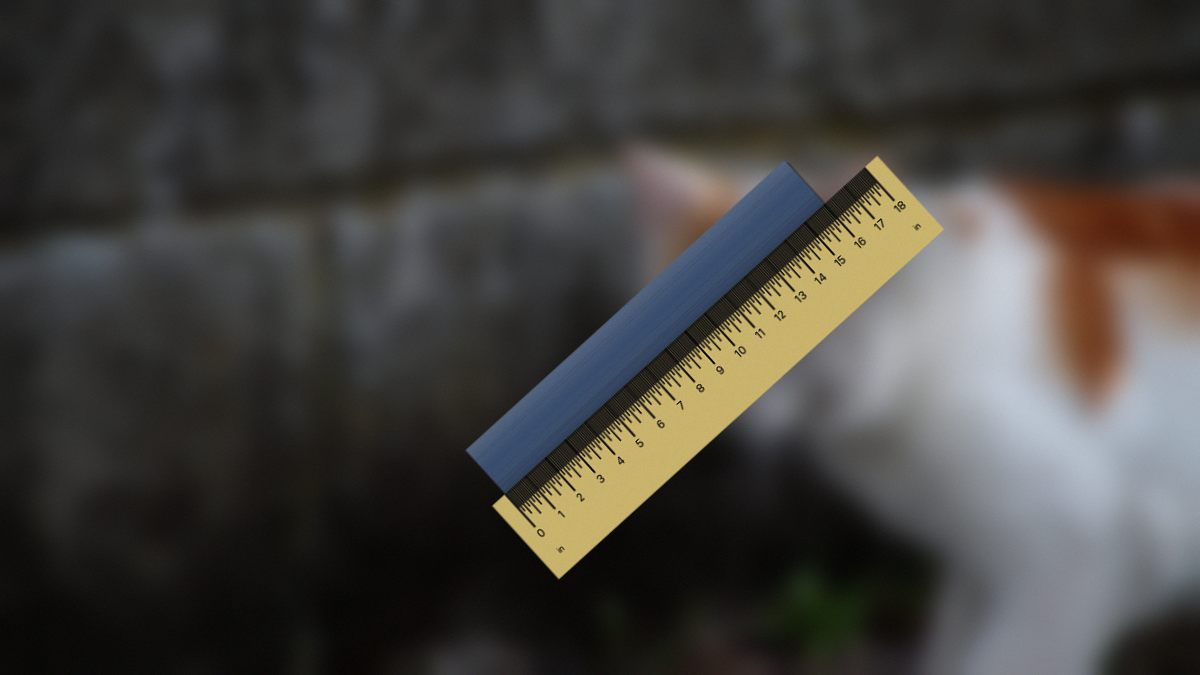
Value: 16,in
